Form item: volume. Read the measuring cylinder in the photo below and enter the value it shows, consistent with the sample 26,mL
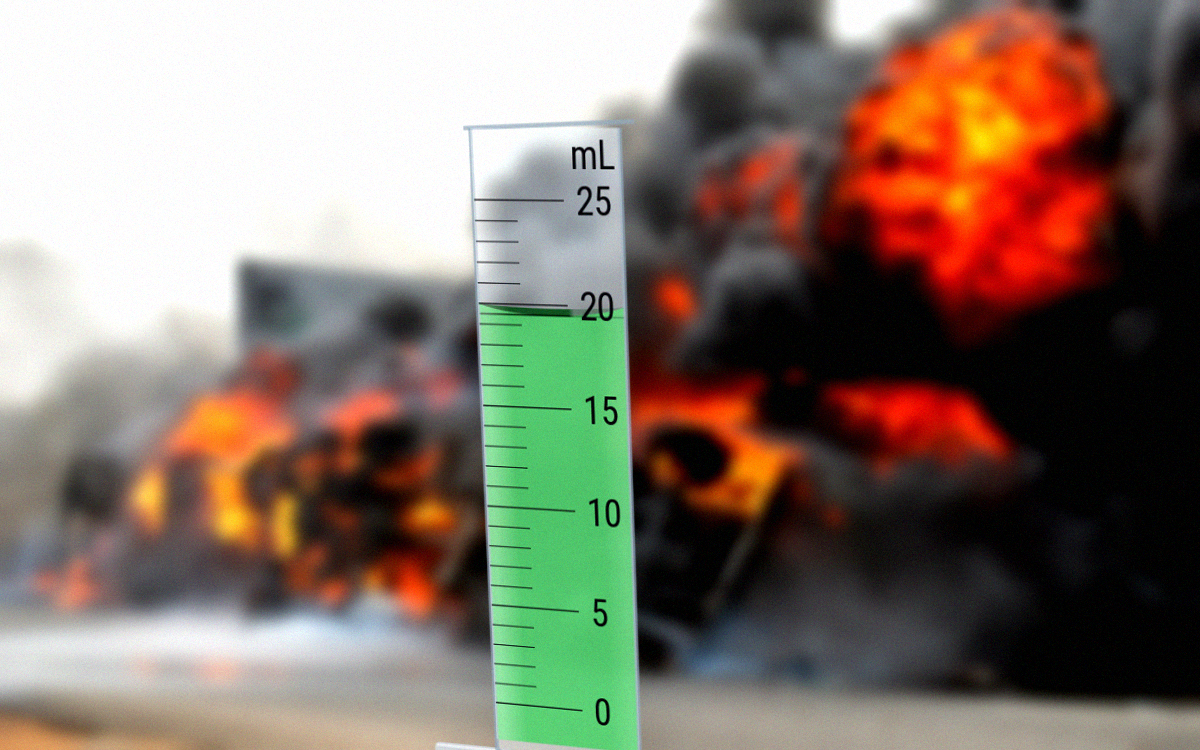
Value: 19.5,mL
